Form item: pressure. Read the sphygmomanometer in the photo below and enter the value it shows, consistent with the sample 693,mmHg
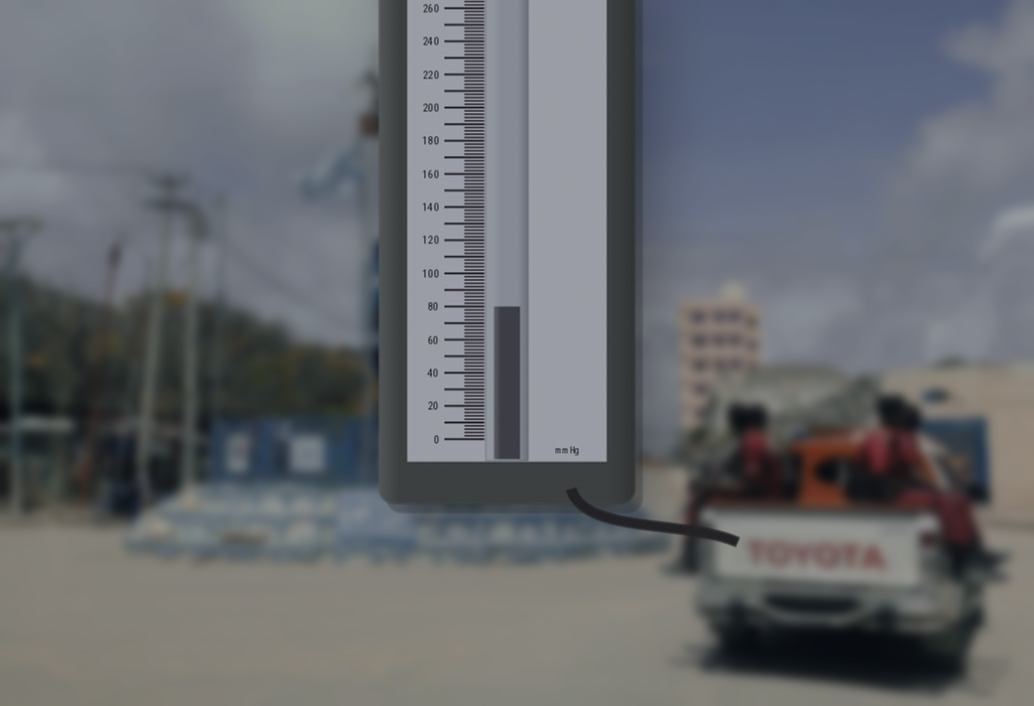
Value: 80,mmHg
